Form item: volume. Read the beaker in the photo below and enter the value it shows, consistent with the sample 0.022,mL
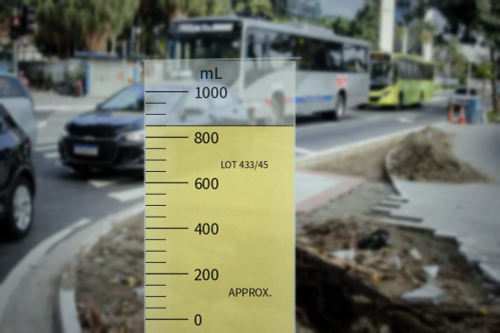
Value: 850,mL
